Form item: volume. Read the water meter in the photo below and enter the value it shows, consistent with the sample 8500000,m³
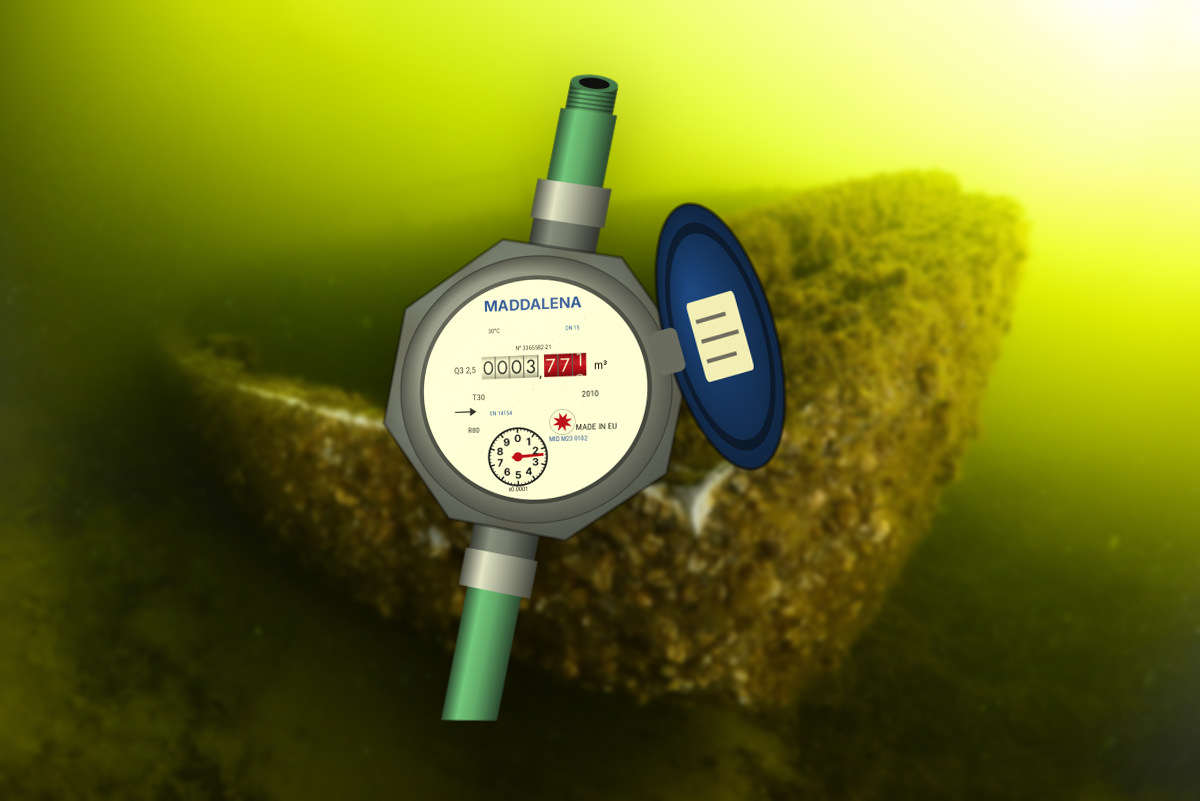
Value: 3.7712,m³
